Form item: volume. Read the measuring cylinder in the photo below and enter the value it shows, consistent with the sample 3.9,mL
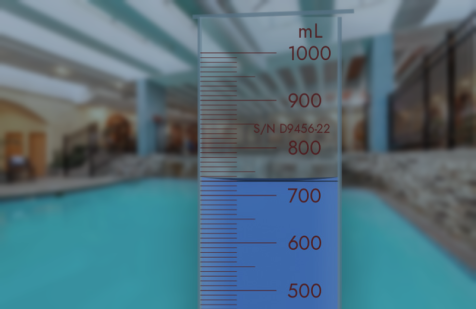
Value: 730,mL
